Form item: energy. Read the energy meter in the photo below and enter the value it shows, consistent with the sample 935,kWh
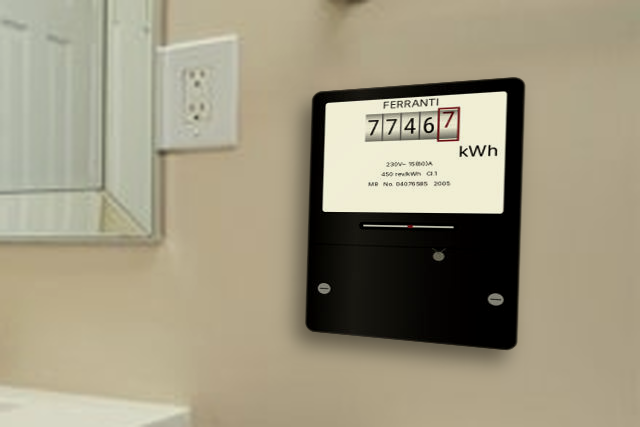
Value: 7746.7,kWh
